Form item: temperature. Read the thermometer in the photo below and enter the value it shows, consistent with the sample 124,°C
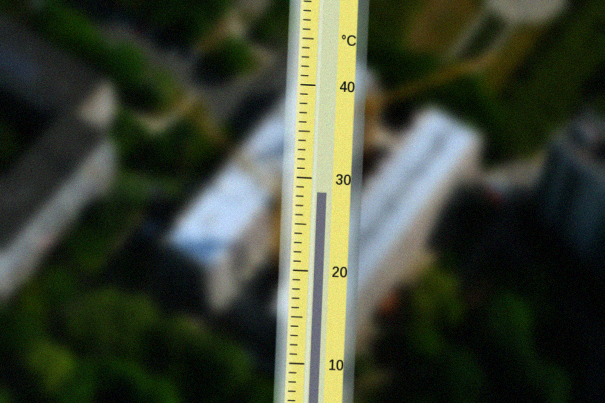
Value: 28.5,°C
